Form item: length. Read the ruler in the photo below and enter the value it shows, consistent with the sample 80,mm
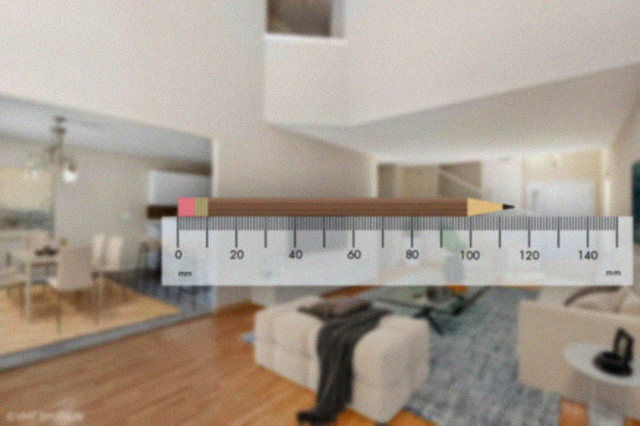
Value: 115,mm
